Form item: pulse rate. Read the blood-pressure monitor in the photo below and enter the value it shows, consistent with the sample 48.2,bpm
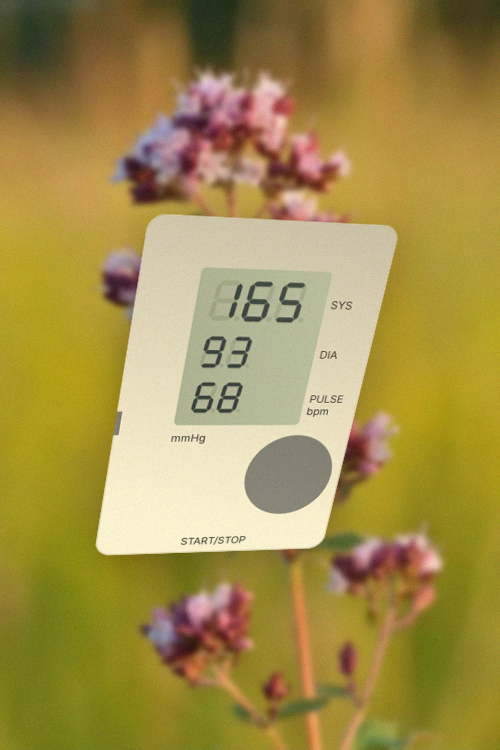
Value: 68,bpm
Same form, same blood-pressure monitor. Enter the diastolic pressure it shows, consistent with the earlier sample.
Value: 93,mmHg
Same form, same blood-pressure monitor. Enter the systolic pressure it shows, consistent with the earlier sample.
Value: 165,mmHg
